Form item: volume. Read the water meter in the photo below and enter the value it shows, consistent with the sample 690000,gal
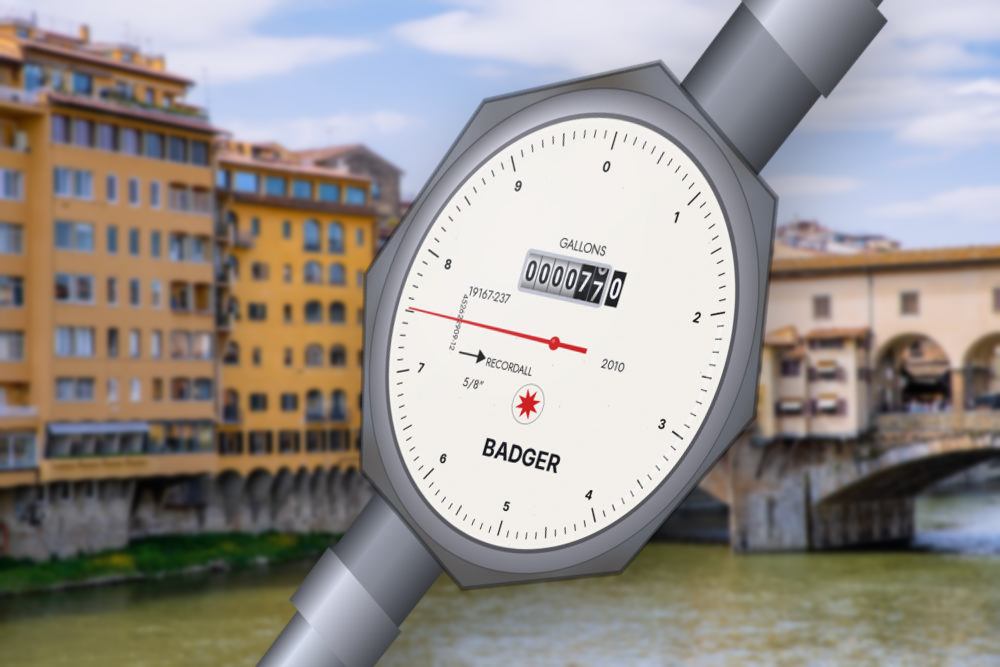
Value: 767.5,gal
